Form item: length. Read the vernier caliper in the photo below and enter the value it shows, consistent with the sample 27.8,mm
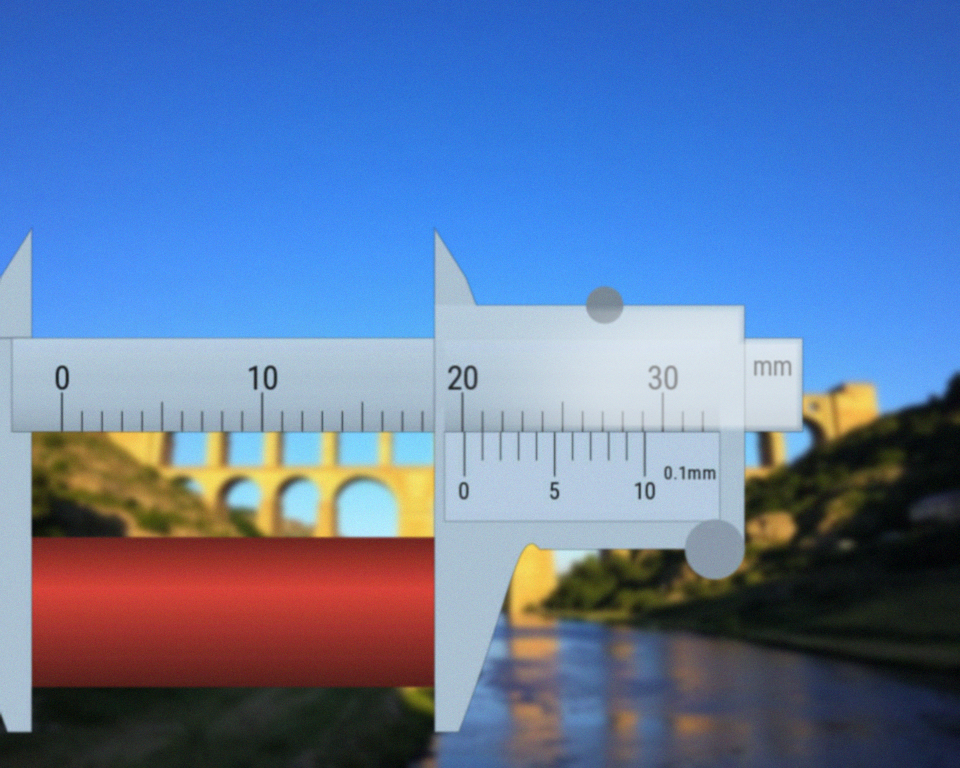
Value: 20.1,mm
